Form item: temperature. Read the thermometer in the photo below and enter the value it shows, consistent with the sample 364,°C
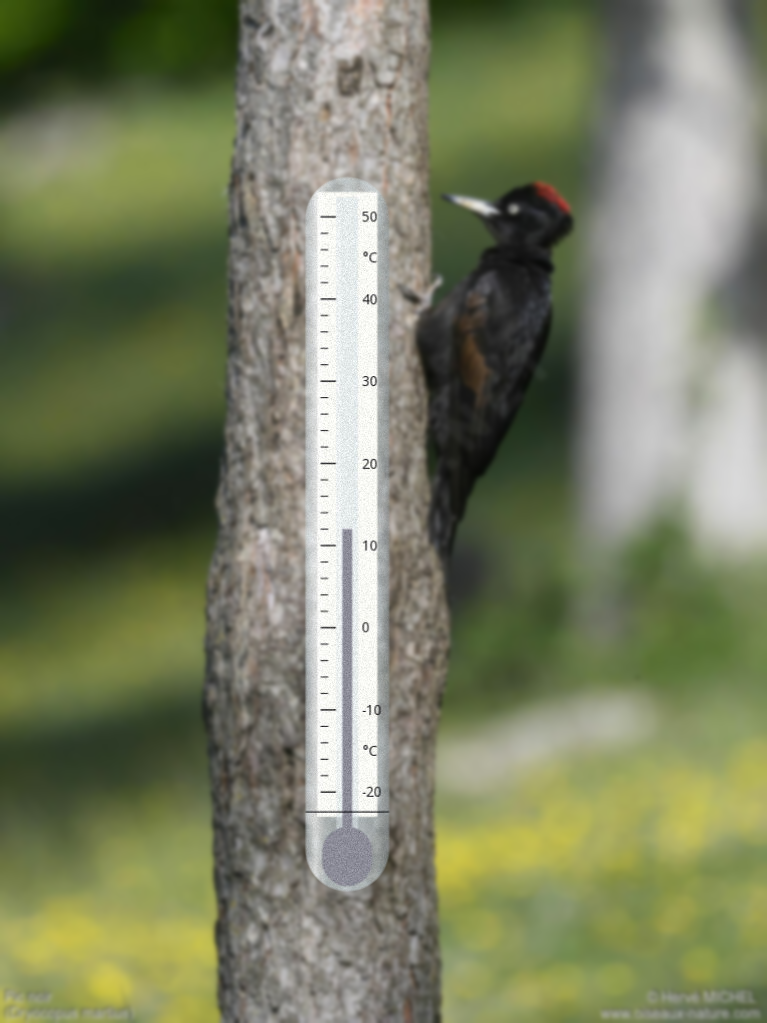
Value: 12,°C
